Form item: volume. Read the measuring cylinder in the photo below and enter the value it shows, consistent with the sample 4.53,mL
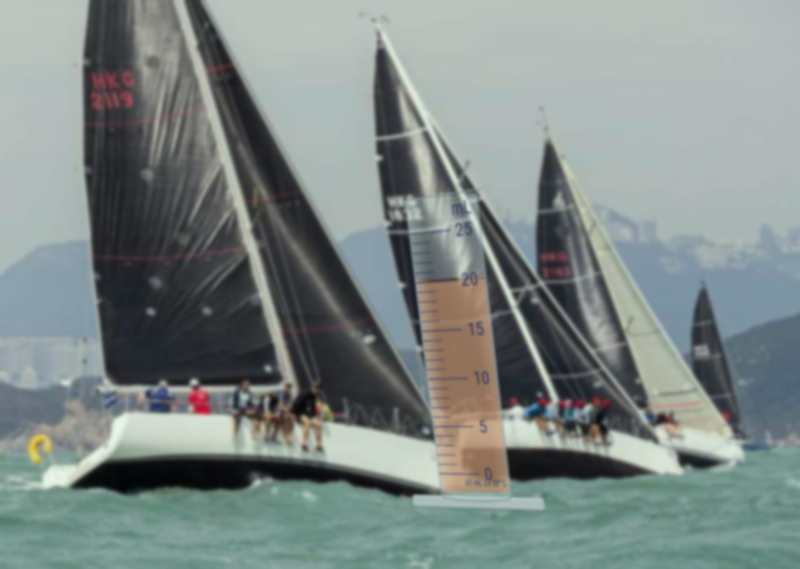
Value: 20,mL
